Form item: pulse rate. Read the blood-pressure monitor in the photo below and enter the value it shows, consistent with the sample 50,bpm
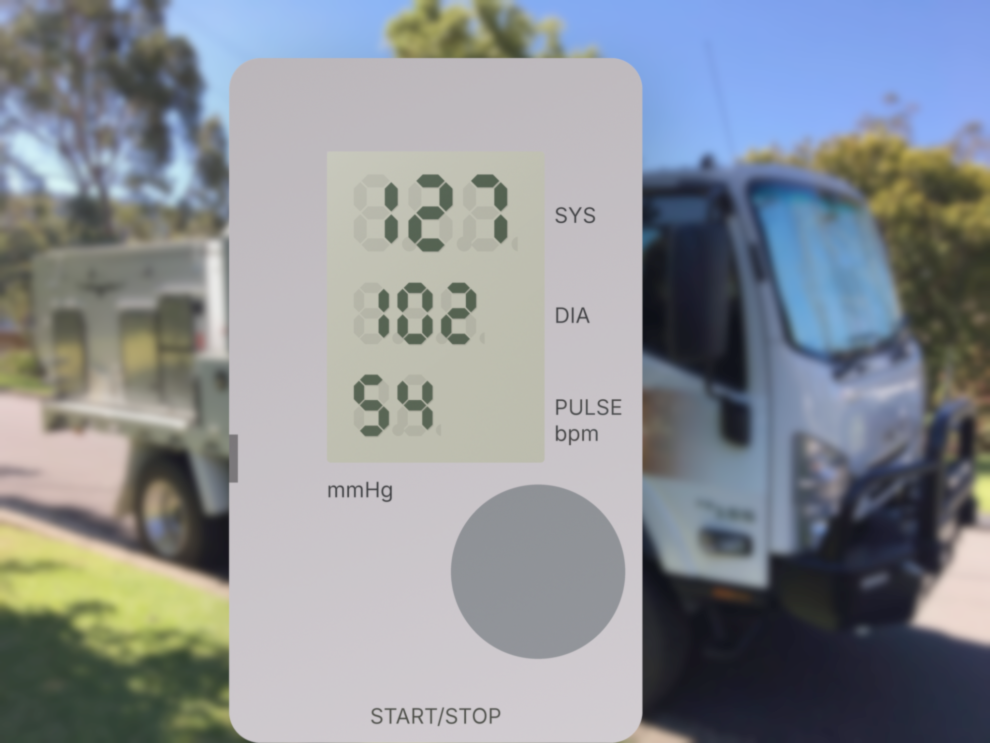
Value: 54,bpm
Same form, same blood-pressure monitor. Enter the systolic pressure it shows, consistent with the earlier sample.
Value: 127,mmHg
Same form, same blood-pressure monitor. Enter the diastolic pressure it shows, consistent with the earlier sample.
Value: 102,mmHg
